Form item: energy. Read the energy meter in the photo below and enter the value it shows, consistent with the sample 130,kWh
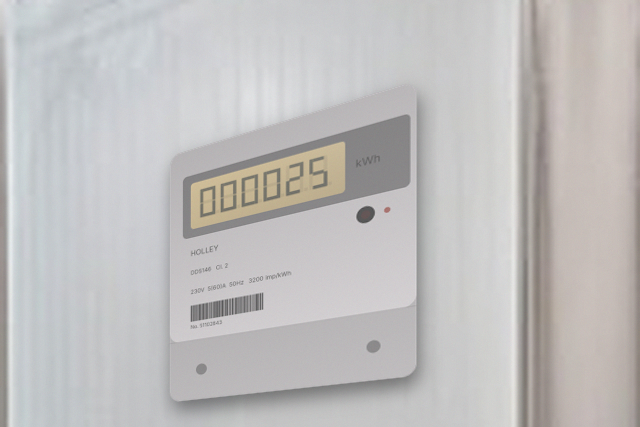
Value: 25,kWh
